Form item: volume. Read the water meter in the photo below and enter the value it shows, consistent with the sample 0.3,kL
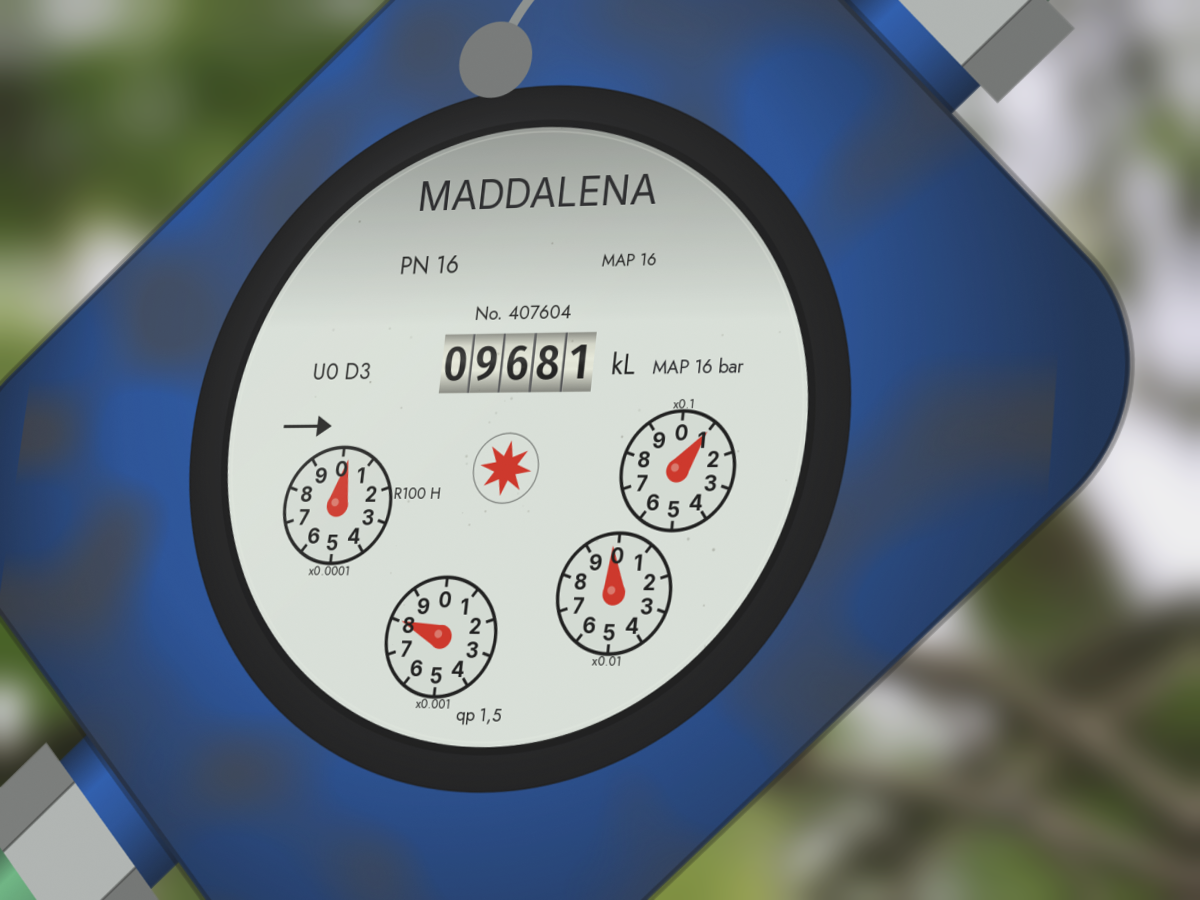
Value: 9681.0980,kL
